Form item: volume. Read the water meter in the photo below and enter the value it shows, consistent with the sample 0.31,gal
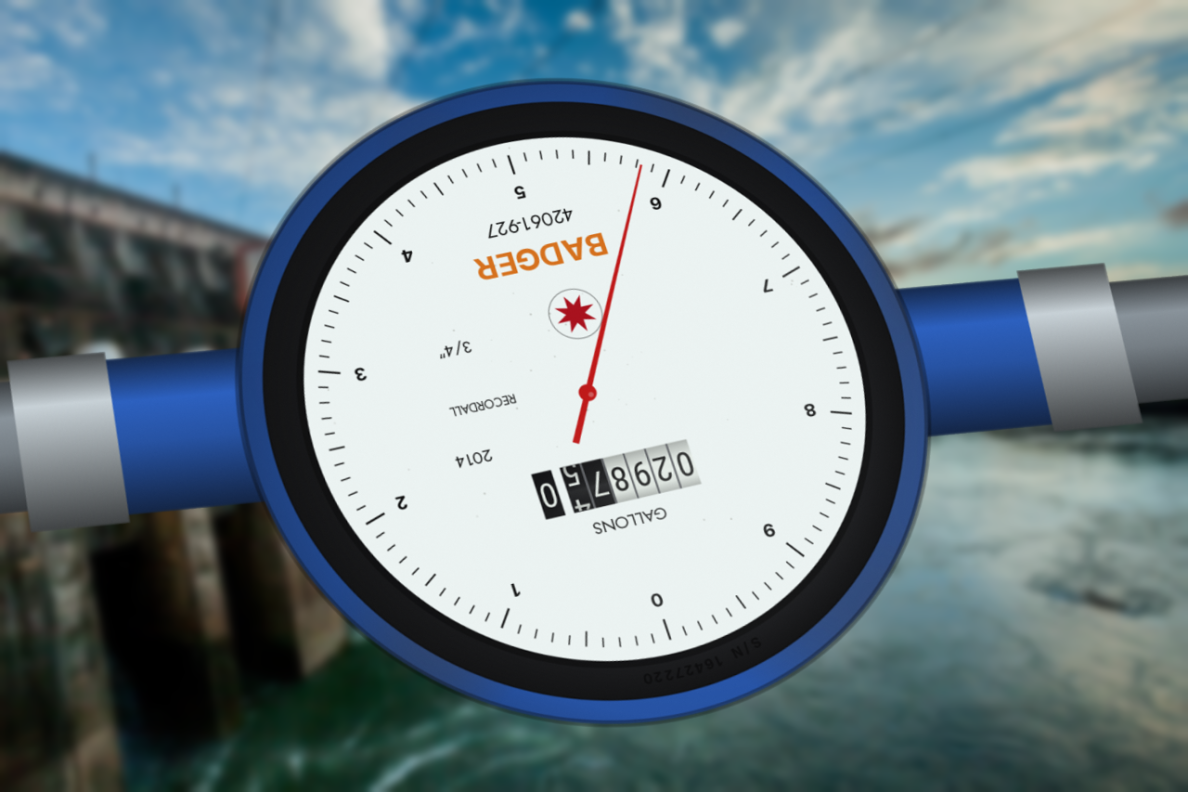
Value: 298745.8,gal
